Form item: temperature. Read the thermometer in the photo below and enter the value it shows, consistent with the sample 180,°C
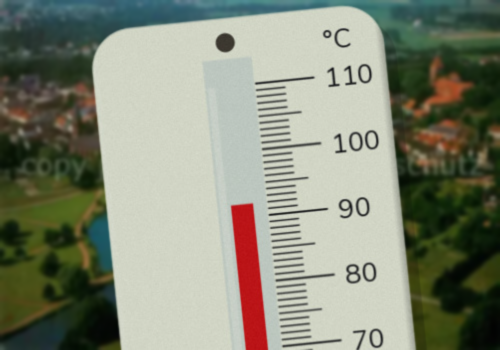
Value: 92,°C
